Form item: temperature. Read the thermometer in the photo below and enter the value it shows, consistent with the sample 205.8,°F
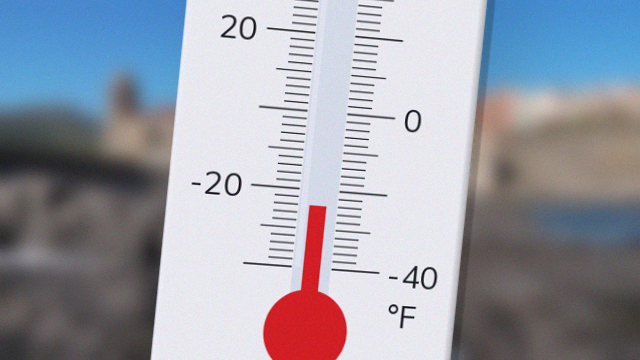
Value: -24,°F
